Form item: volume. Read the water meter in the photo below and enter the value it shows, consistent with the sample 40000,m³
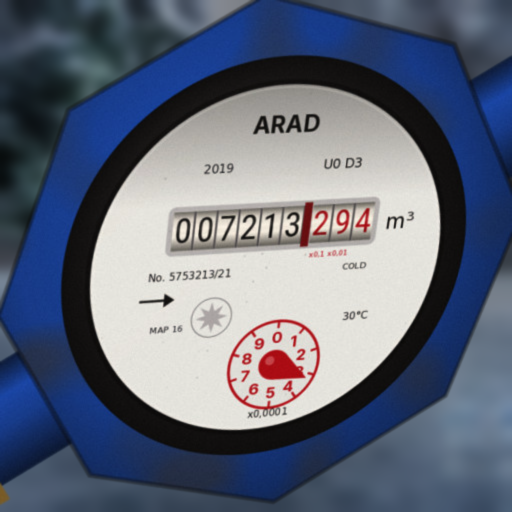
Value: 7213.2943,m³
